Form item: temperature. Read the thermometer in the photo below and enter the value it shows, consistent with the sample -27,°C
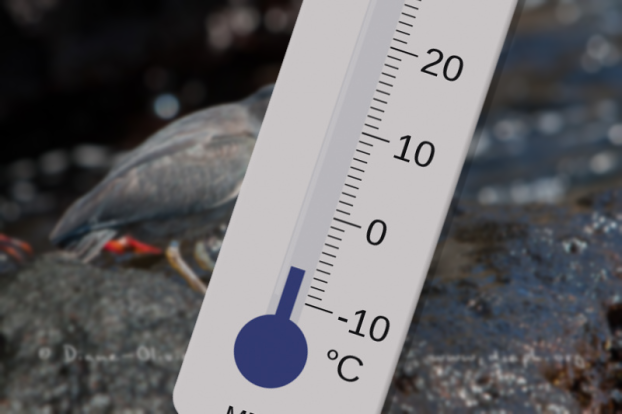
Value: -6.5,°C
